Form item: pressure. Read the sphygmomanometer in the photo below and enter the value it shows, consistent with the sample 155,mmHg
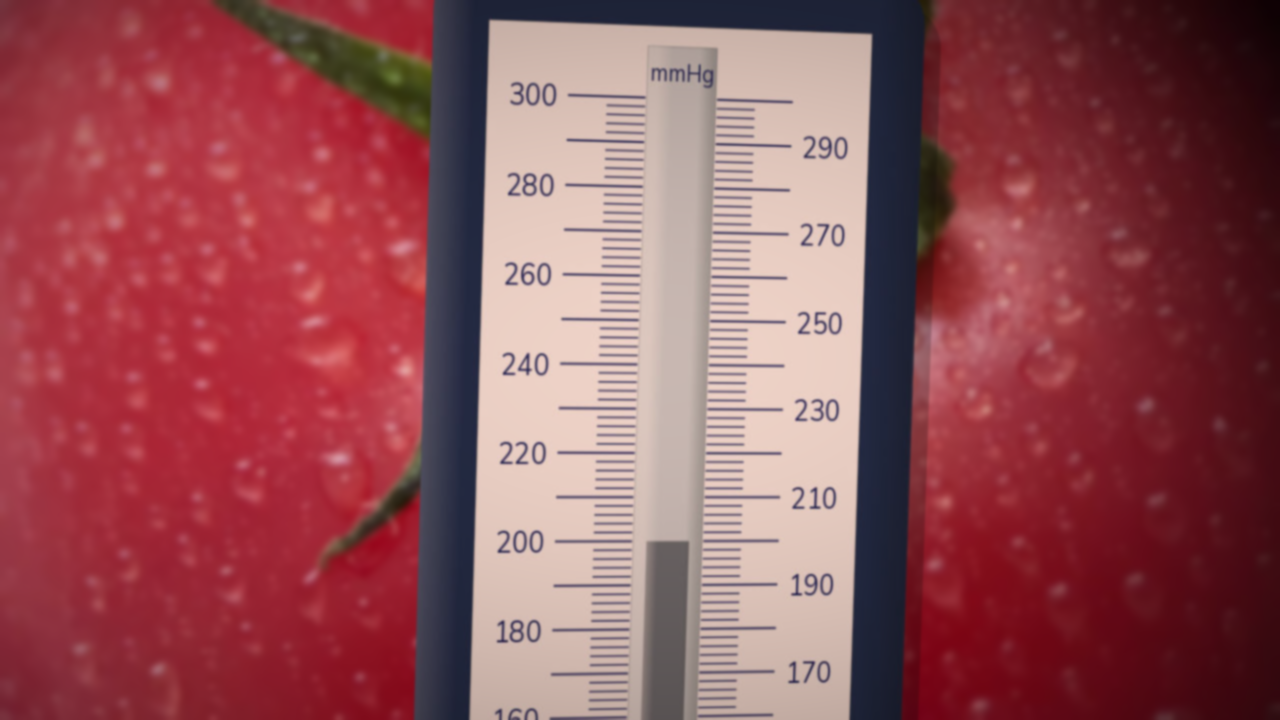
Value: 200,mmHg
